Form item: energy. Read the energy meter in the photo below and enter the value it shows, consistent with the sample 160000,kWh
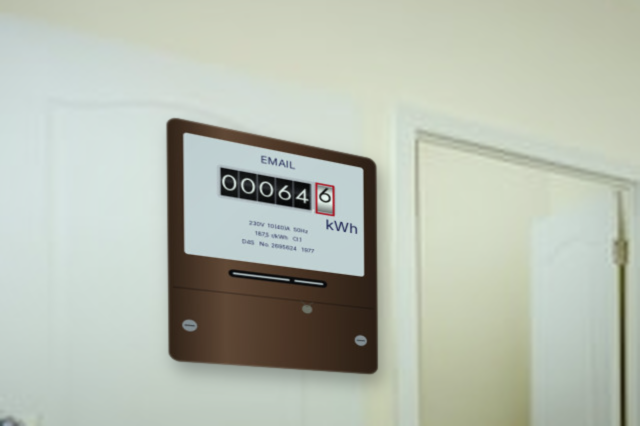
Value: 64.6,kWh
